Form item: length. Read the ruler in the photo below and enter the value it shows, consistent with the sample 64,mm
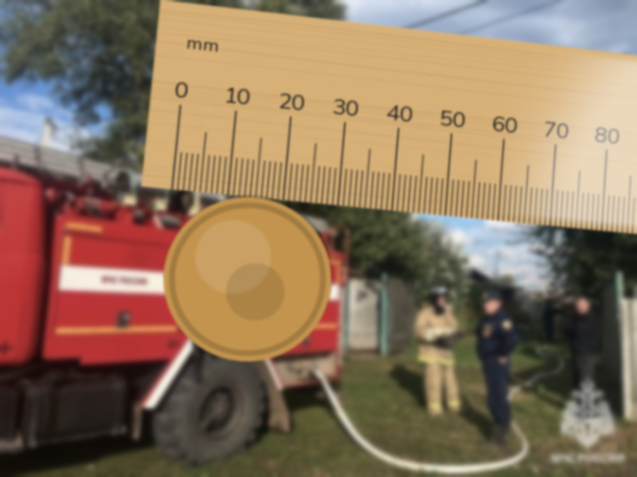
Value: 30,mm
